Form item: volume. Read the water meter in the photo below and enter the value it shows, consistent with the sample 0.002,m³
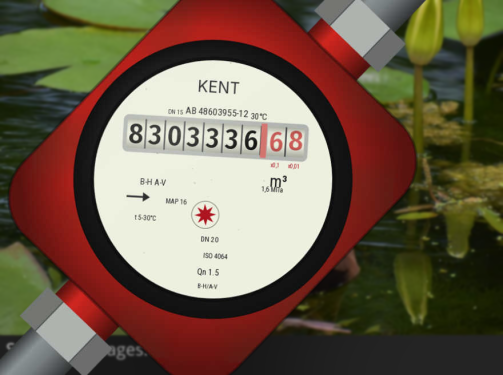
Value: 8303336.68,m³
